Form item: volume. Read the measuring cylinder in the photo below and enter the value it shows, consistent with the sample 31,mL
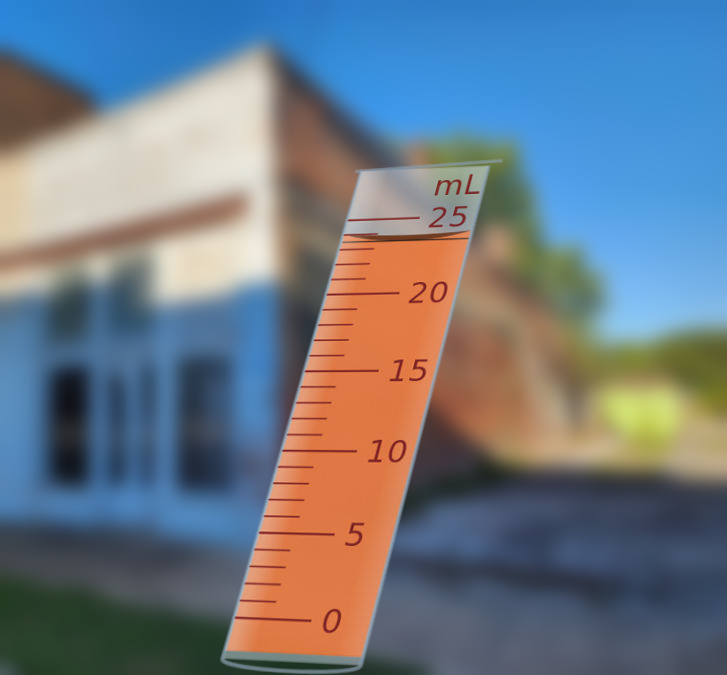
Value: 23.5,mL
